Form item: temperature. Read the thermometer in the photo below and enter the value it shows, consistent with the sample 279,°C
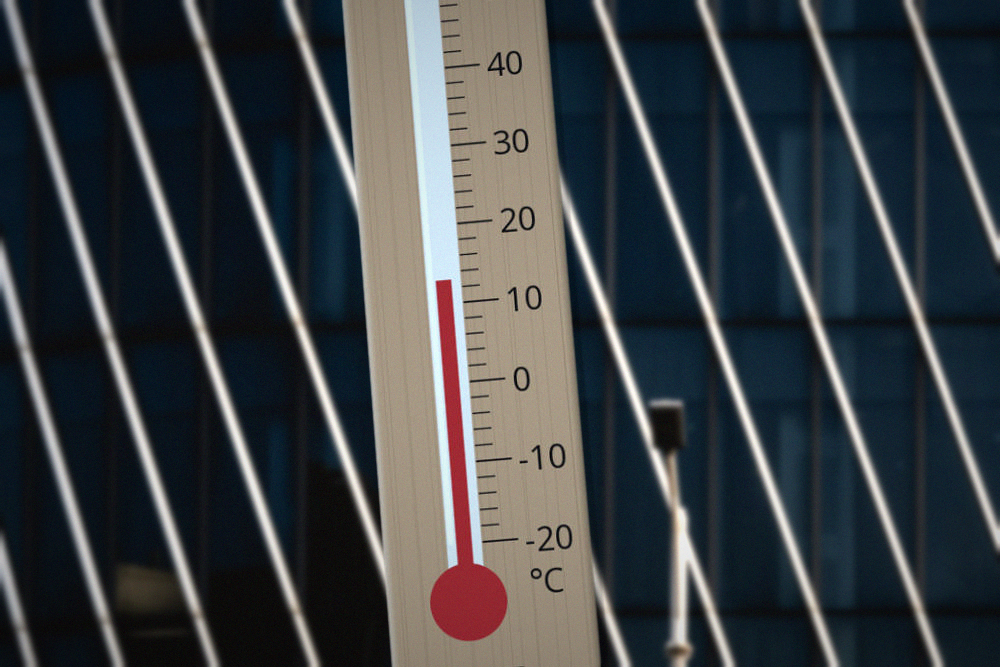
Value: 13,°C
